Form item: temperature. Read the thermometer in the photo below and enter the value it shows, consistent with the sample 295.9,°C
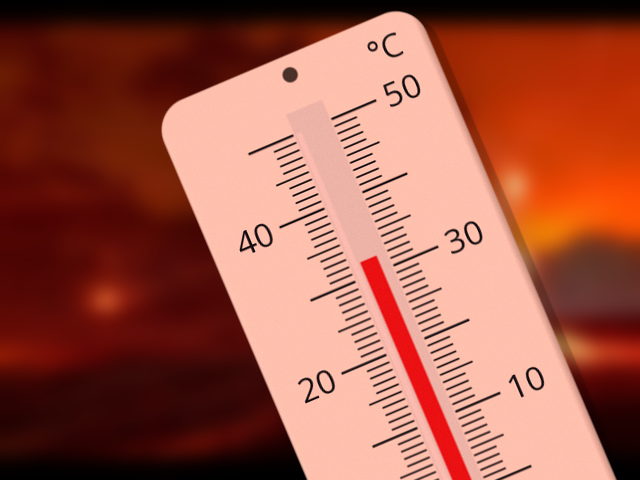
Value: 32,°C
